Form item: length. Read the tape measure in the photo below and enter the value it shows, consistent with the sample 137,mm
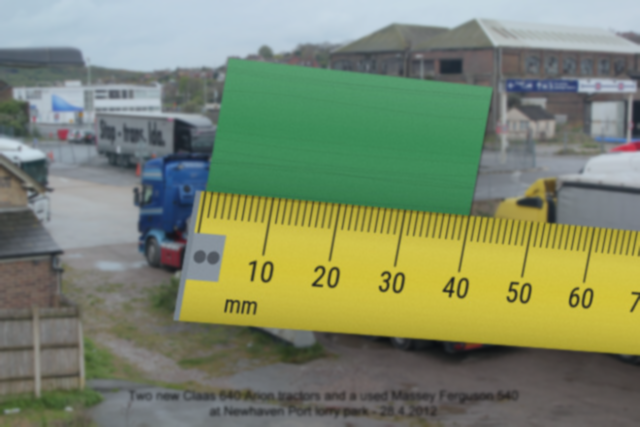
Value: 40,mm
